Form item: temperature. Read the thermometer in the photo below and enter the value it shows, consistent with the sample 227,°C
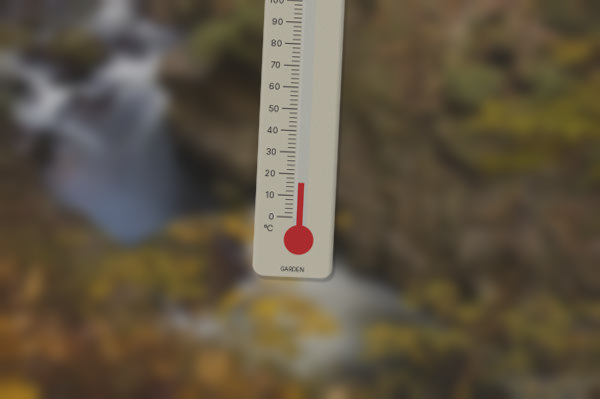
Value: 16,°C
